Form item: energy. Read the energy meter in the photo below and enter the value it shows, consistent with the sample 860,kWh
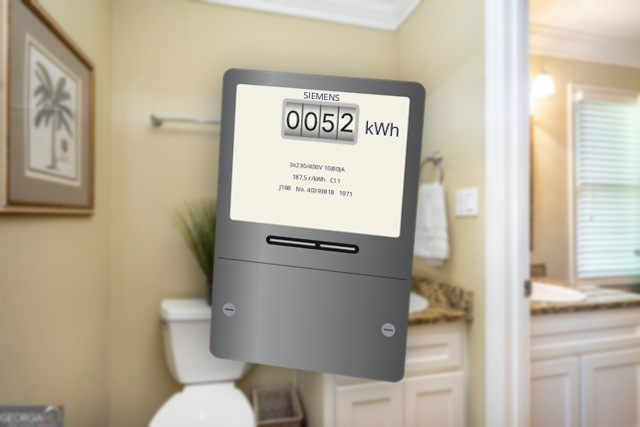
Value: 52,kWh
